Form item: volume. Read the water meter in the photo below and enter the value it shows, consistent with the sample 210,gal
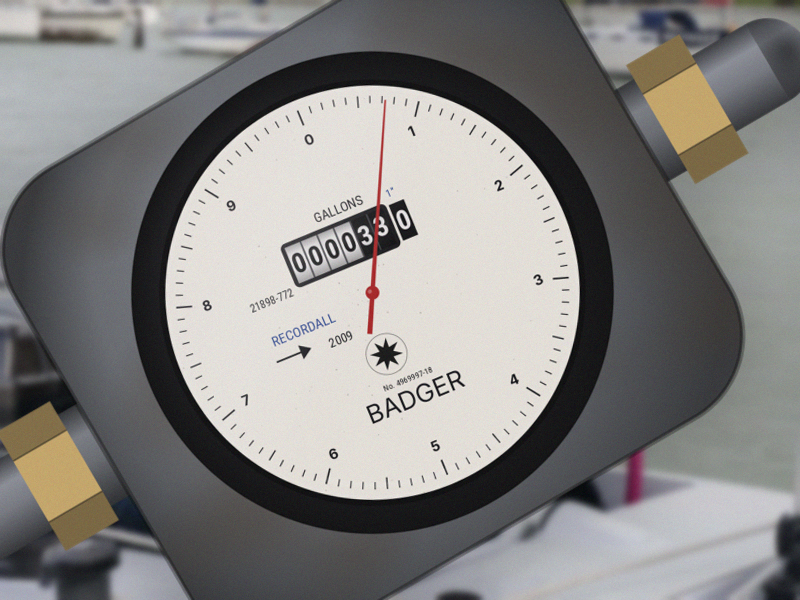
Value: 330.7,gal
